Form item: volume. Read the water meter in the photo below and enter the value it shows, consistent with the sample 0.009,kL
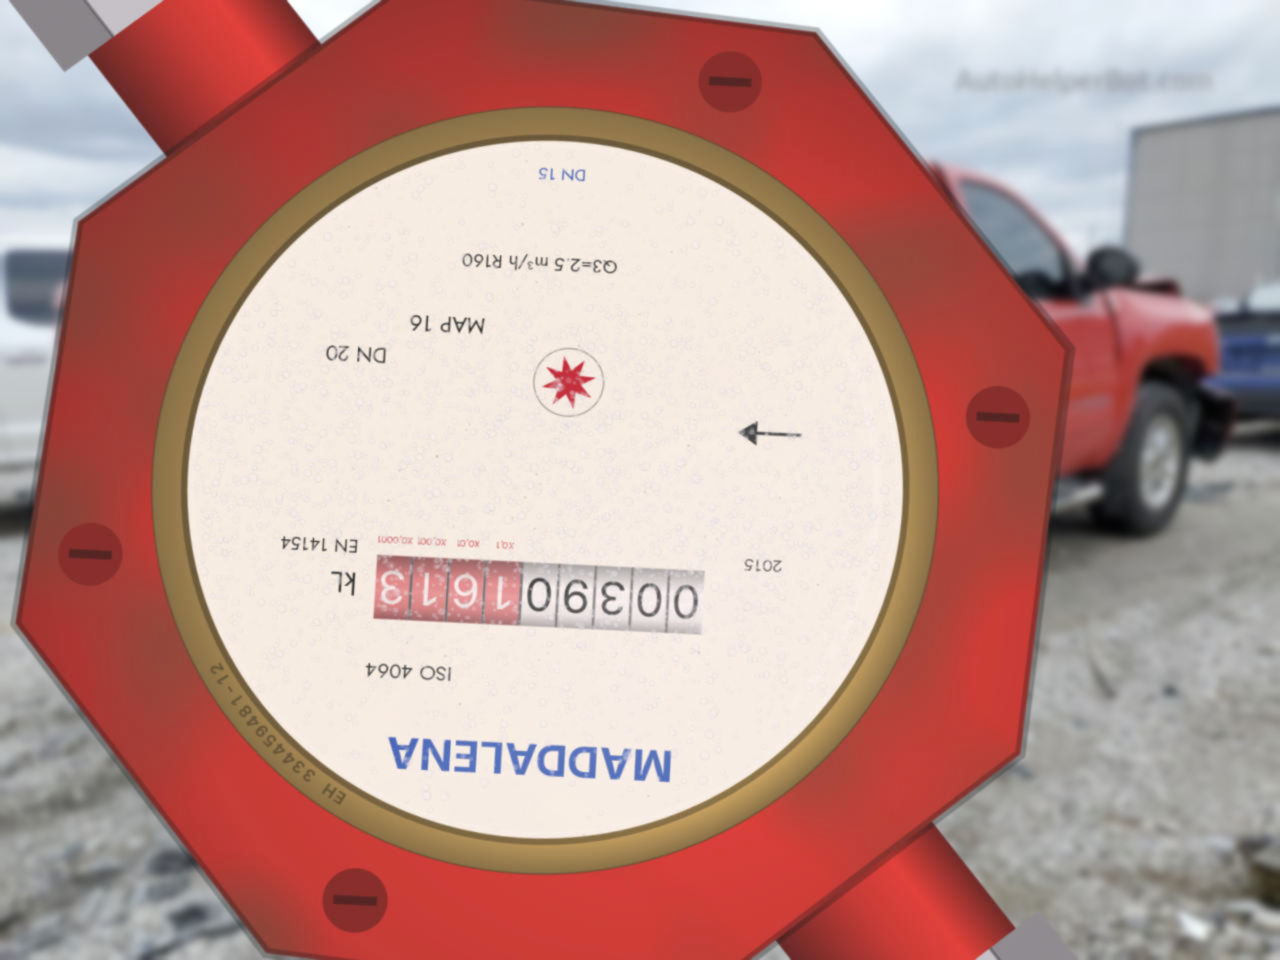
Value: 390.1613,kL
